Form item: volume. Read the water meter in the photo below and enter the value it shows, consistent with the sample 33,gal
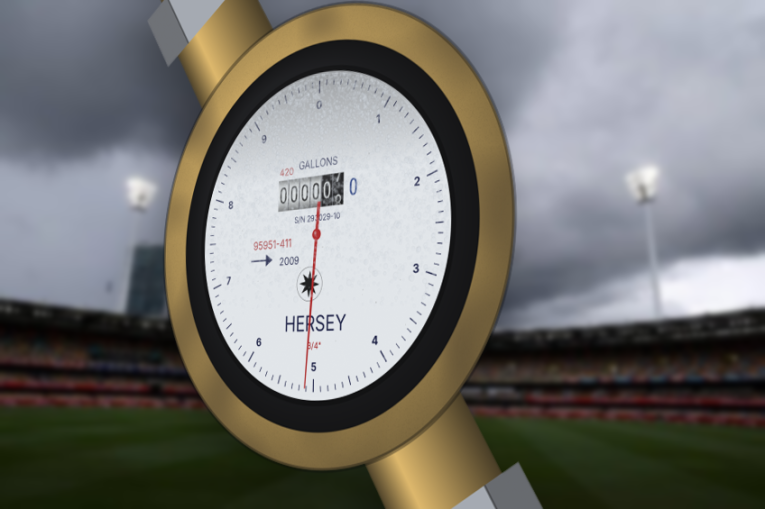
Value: 75.1,gal
